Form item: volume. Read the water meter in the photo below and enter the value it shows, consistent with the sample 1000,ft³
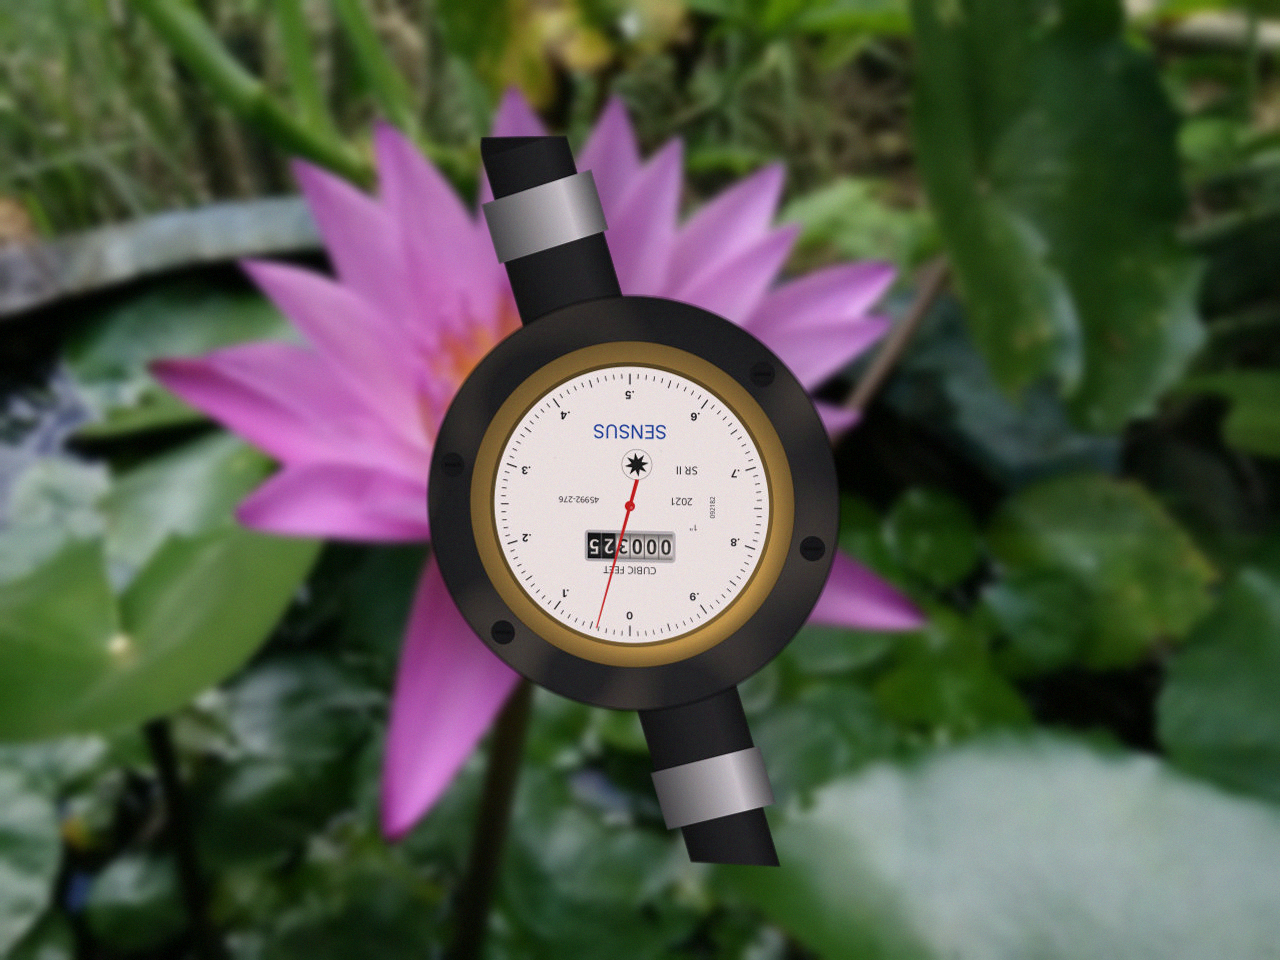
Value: 325.04,ft³
